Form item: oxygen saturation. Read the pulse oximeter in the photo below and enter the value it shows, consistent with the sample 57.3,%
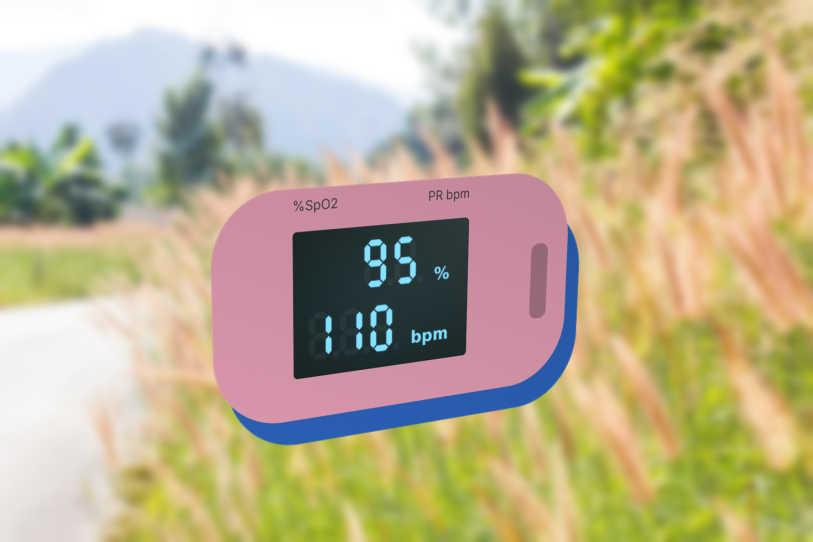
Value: 95,%
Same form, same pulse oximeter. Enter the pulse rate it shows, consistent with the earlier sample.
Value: 110,bpm
